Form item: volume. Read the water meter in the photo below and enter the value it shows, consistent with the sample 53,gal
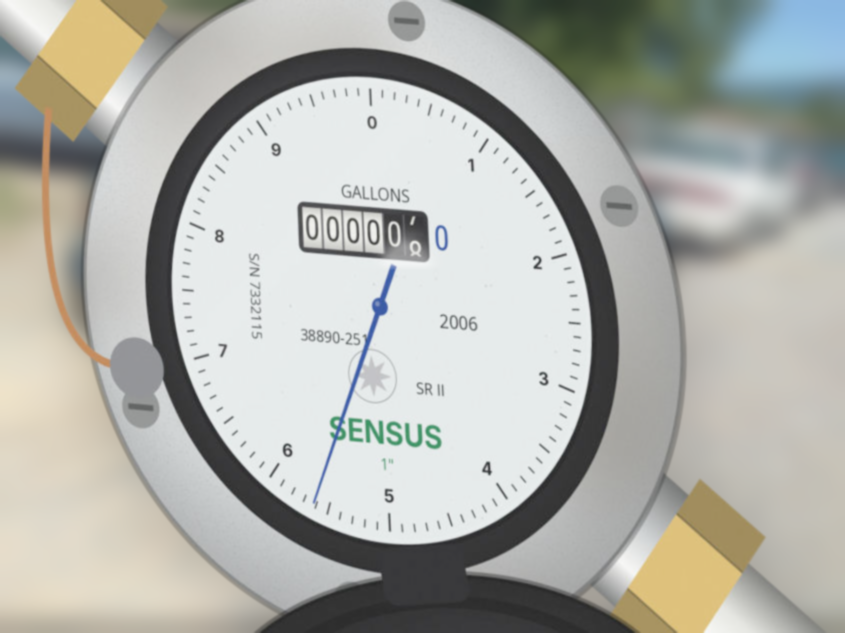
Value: 75.6,gal
